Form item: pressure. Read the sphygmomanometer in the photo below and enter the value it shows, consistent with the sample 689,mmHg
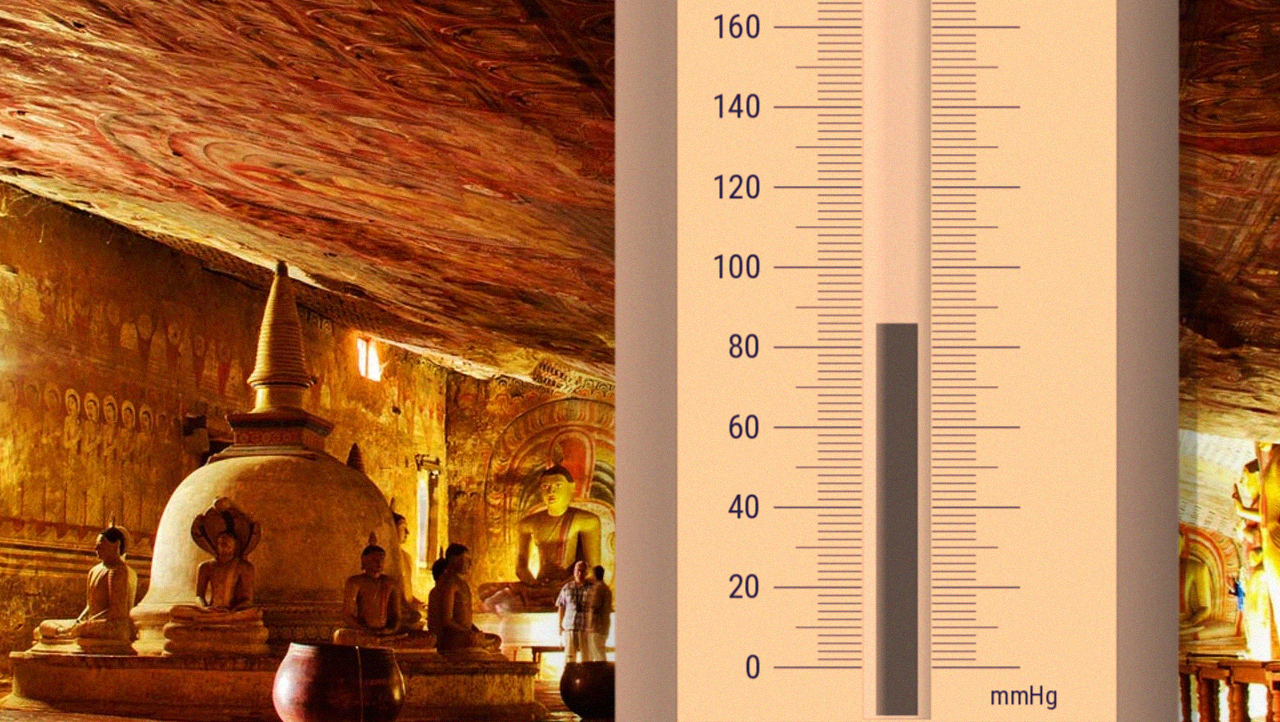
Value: 86,mmHg
